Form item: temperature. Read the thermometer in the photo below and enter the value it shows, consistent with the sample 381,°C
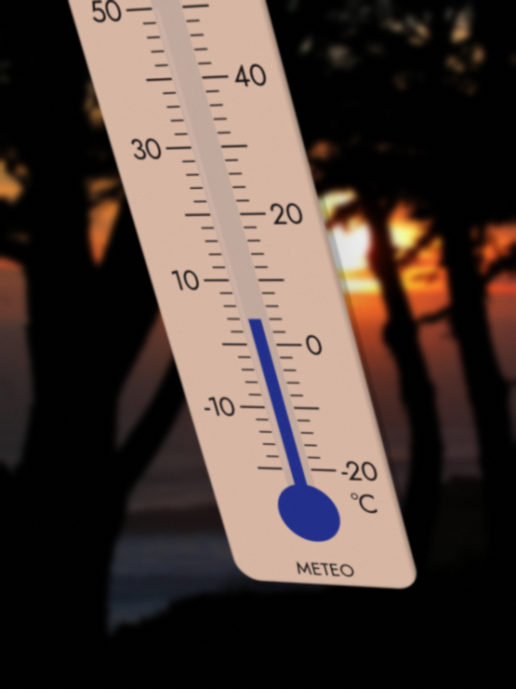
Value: 4,°C
